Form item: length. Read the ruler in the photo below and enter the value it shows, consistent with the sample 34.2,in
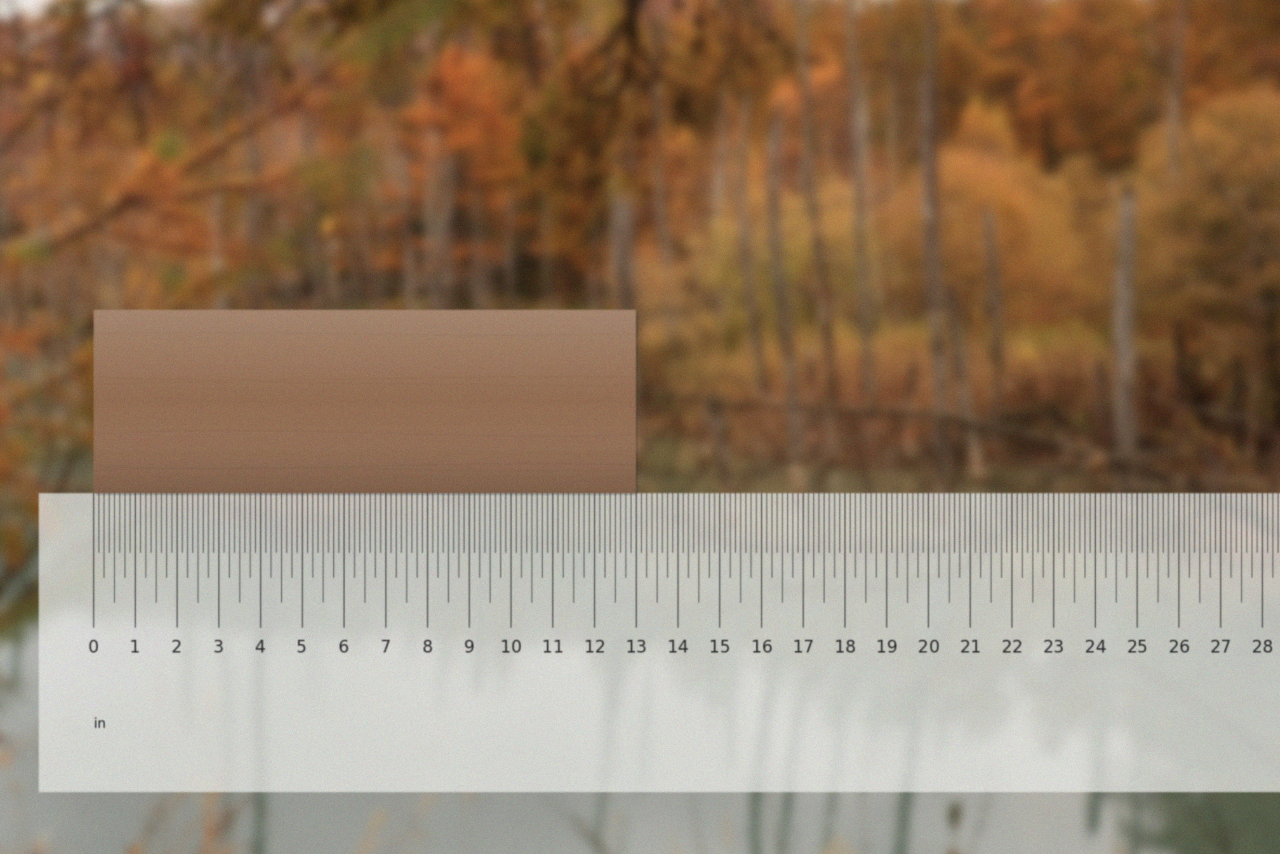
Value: 13,in
